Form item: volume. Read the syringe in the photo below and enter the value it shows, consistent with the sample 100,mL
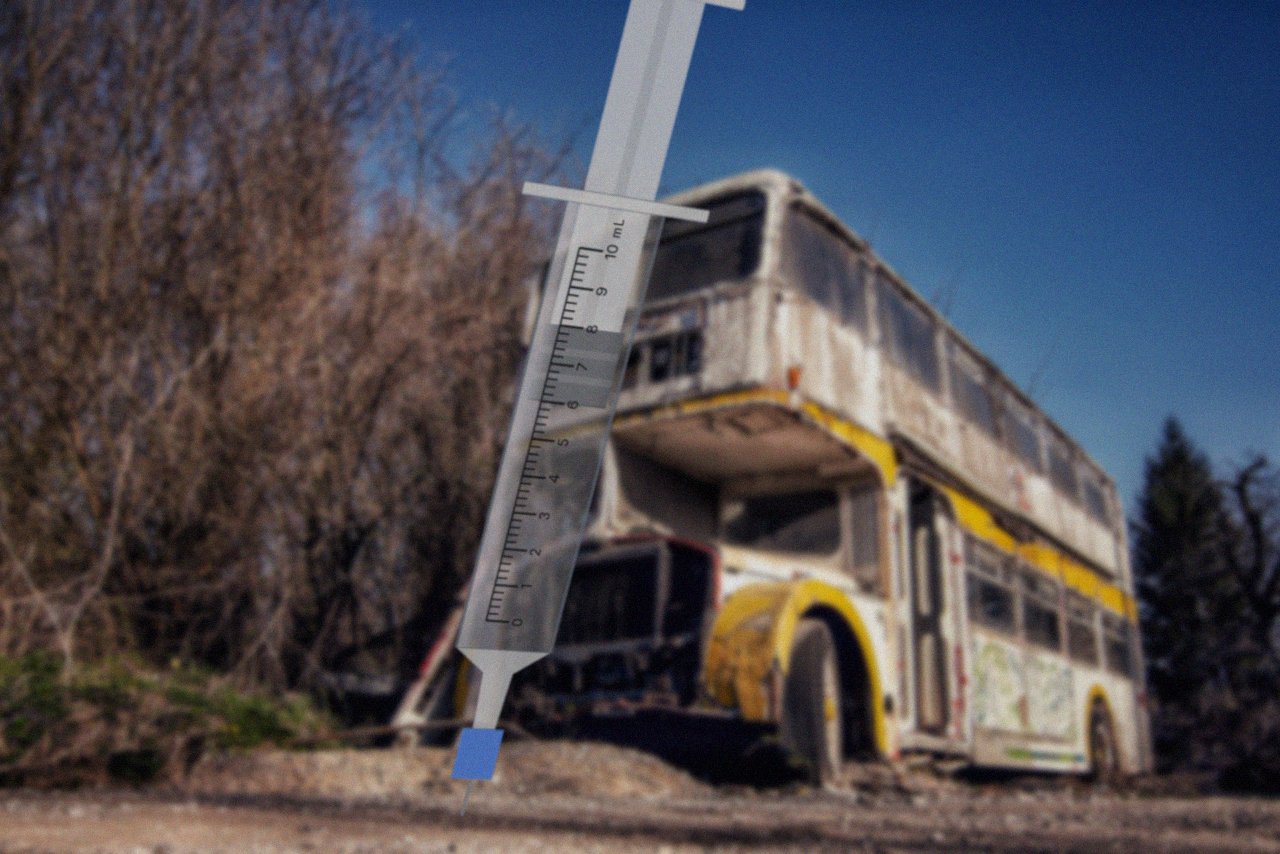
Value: 6,mL
